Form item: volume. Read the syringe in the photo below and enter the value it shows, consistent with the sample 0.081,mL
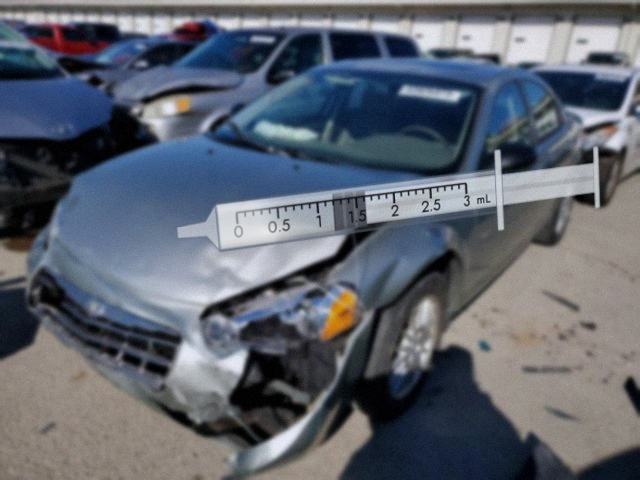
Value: 1.2,mL
